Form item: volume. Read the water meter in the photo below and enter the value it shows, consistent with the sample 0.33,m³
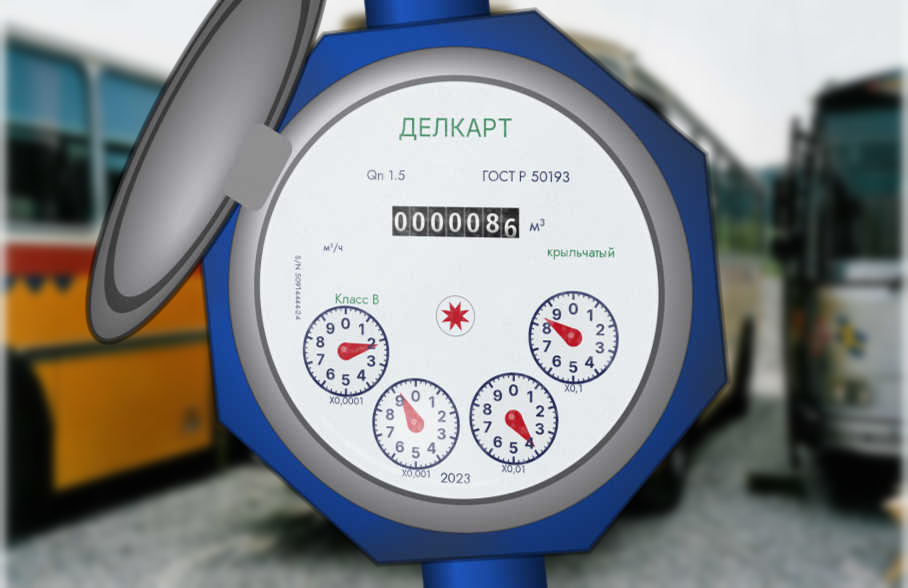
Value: 85.8392,m³
